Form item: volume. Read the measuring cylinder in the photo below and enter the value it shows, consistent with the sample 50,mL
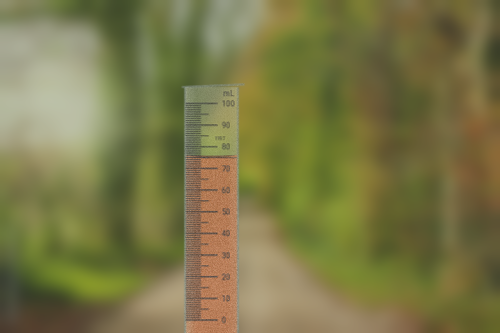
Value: 75,mL
